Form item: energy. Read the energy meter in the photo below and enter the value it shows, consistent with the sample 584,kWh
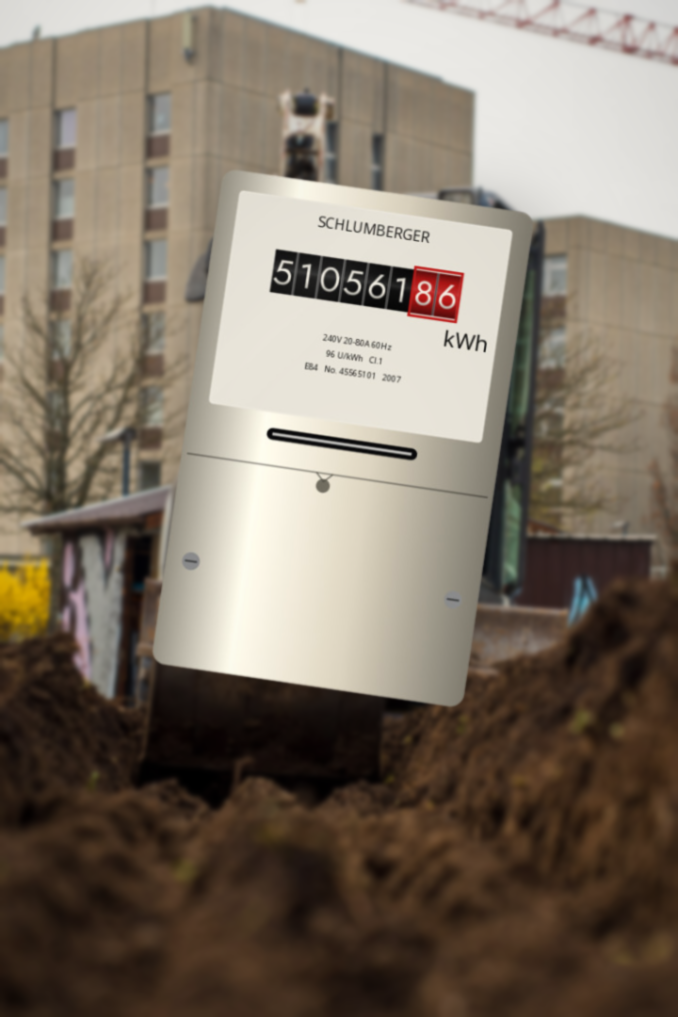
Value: 510561.86,kWh
